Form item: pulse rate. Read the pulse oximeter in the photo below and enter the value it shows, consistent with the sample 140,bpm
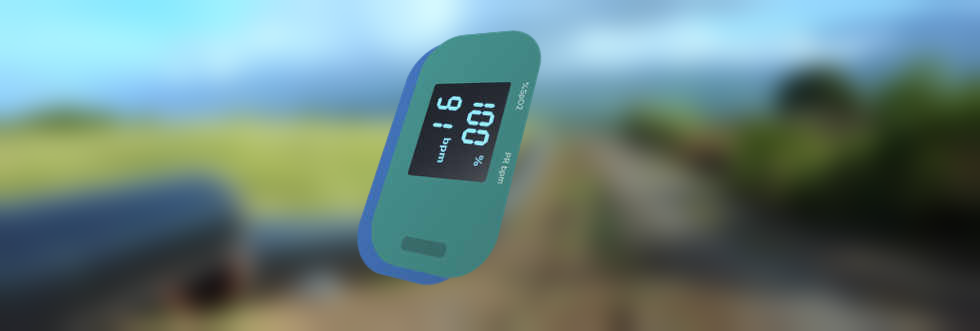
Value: 91,bpm
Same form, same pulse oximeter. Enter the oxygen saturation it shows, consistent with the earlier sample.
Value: 100,%
